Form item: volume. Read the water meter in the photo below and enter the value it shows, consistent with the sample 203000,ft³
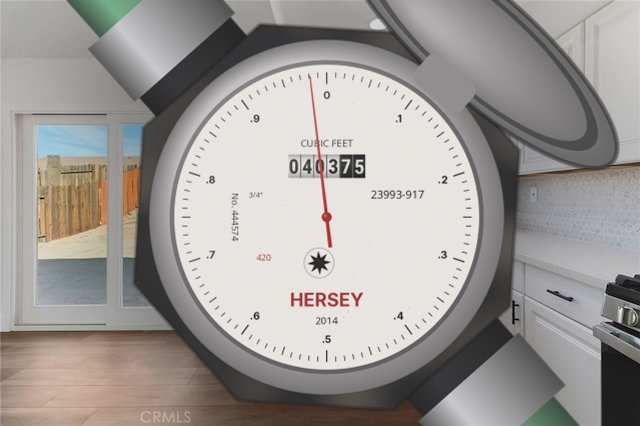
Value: 40374.98,ft³
